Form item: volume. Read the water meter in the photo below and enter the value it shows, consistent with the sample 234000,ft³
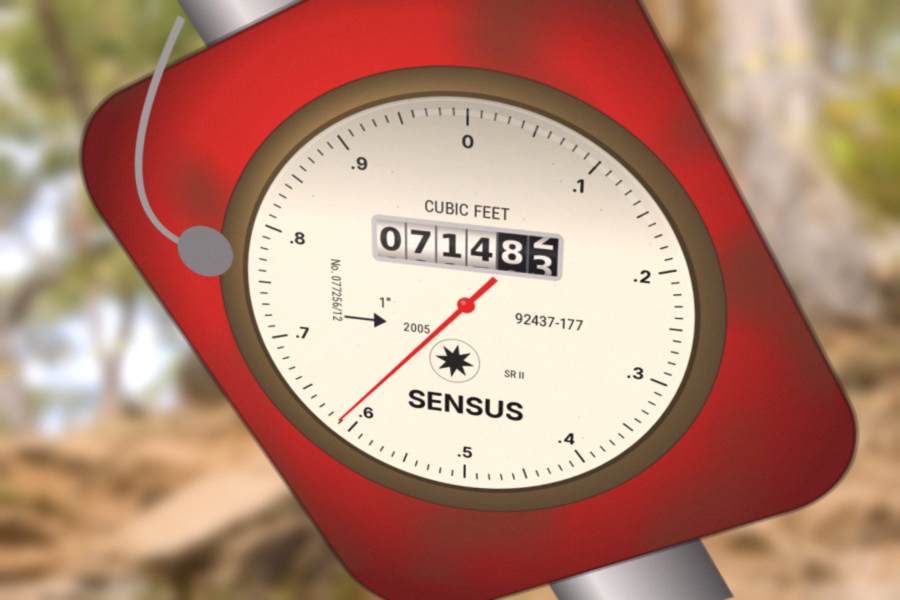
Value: 71482.61,ft³
